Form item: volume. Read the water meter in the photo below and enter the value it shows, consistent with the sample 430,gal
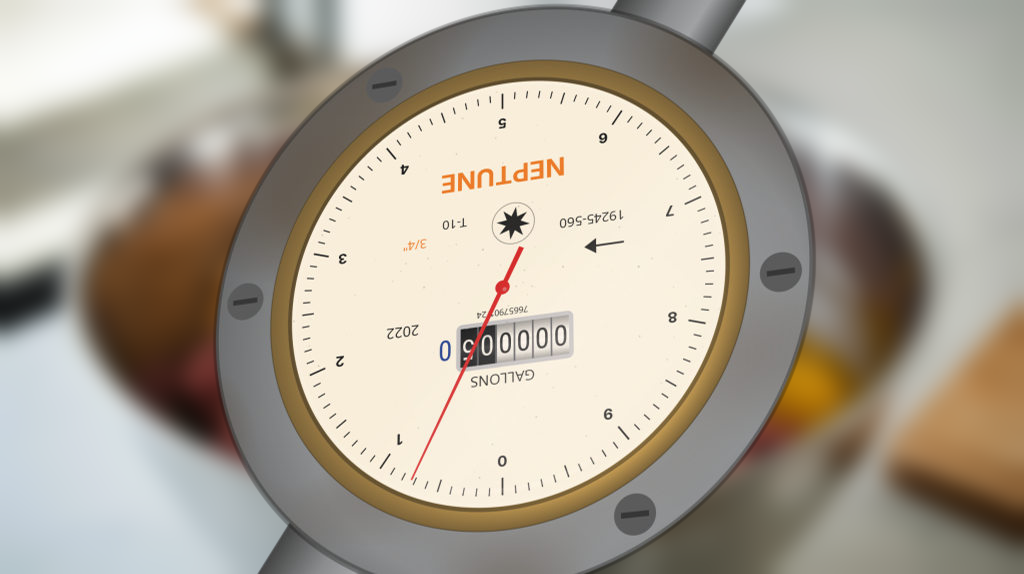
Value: 50.7,gal
